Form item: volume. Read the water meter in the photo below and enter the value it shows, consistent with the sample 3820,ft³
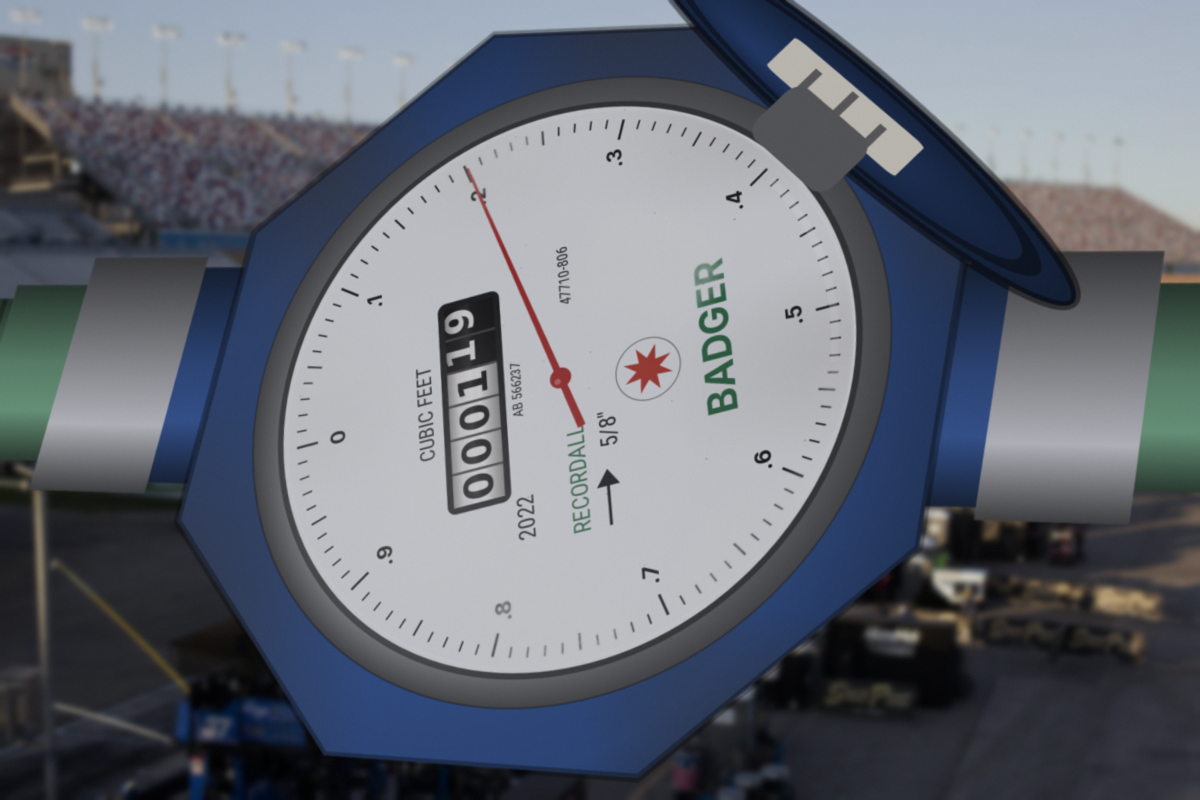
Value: 119.20,ft³
